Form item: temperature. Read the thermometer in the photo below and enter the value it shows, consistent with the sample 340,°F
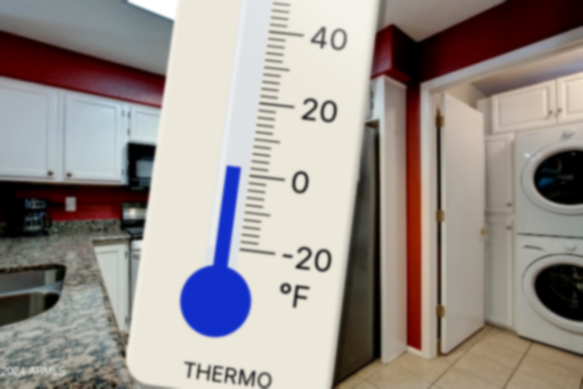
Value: 2,°F
